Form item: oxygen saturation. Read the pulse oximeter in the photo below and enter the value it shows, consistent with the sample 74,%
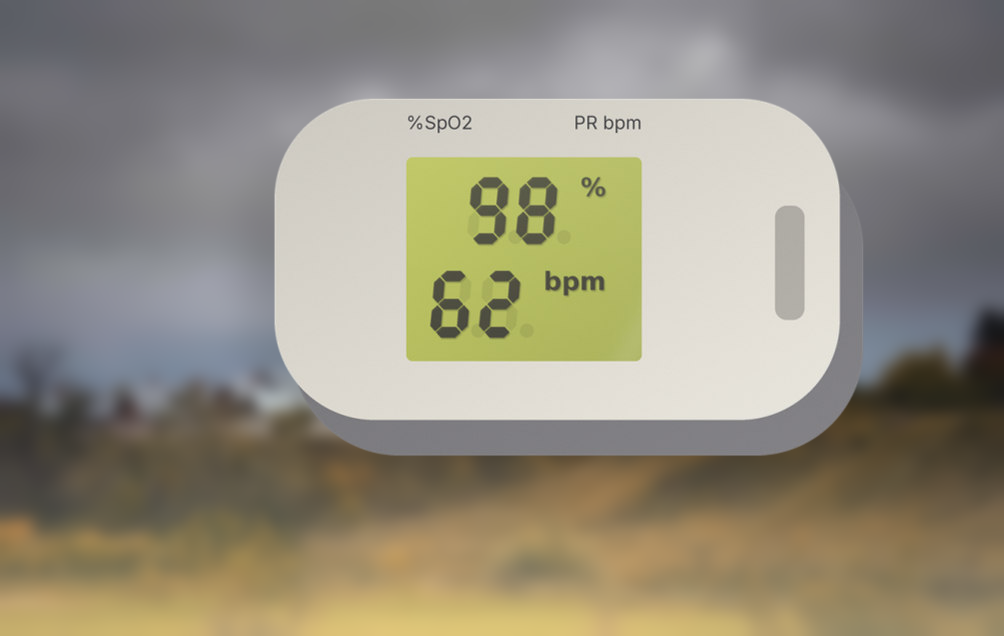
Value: 98,%
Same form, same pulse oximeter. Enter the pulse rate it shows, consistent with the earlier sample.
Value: 62,bpm
